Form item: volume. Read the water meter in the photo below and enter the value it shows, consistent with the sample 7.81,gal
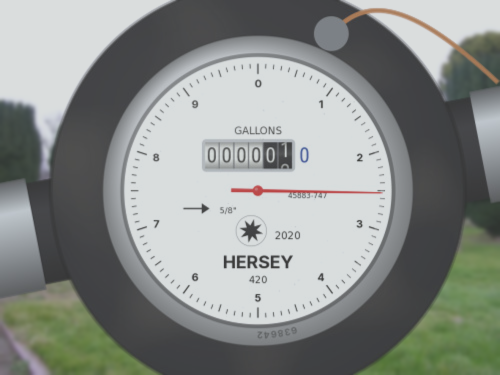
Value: 12.5,gal
